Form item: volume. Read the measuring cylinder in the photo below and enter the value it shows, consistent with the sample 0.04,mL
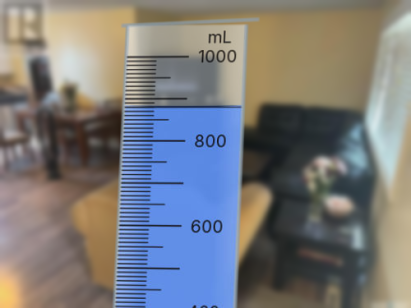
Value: 880,mL
